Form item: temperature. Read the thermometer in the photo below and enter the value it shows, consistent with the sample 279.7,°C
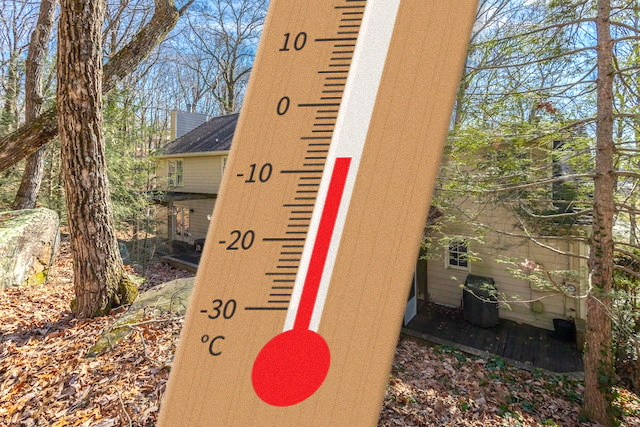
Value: -8,°C
